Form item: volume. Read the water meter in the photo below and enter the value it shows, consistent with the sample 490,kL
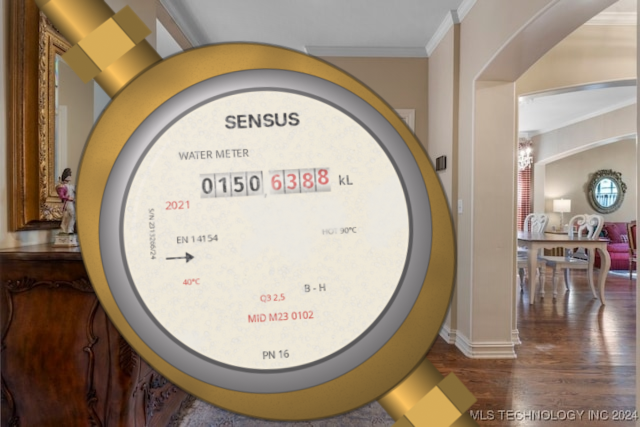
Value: 150.6388,kL
